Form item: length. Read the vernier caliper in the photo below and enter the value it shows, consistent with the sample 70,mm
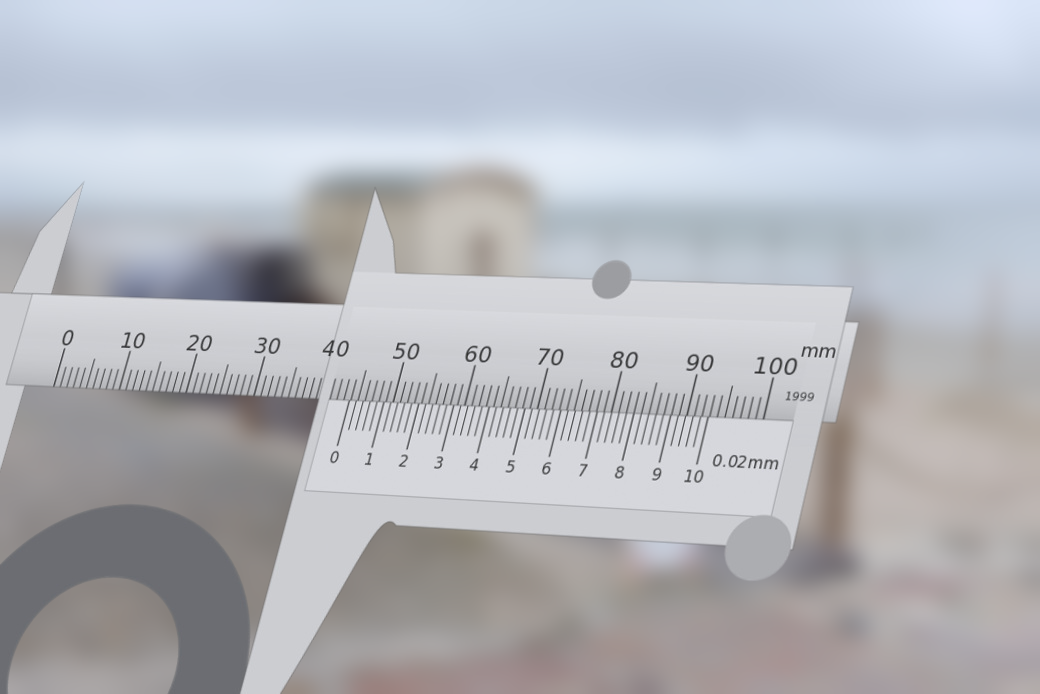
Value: 43.8,mm
